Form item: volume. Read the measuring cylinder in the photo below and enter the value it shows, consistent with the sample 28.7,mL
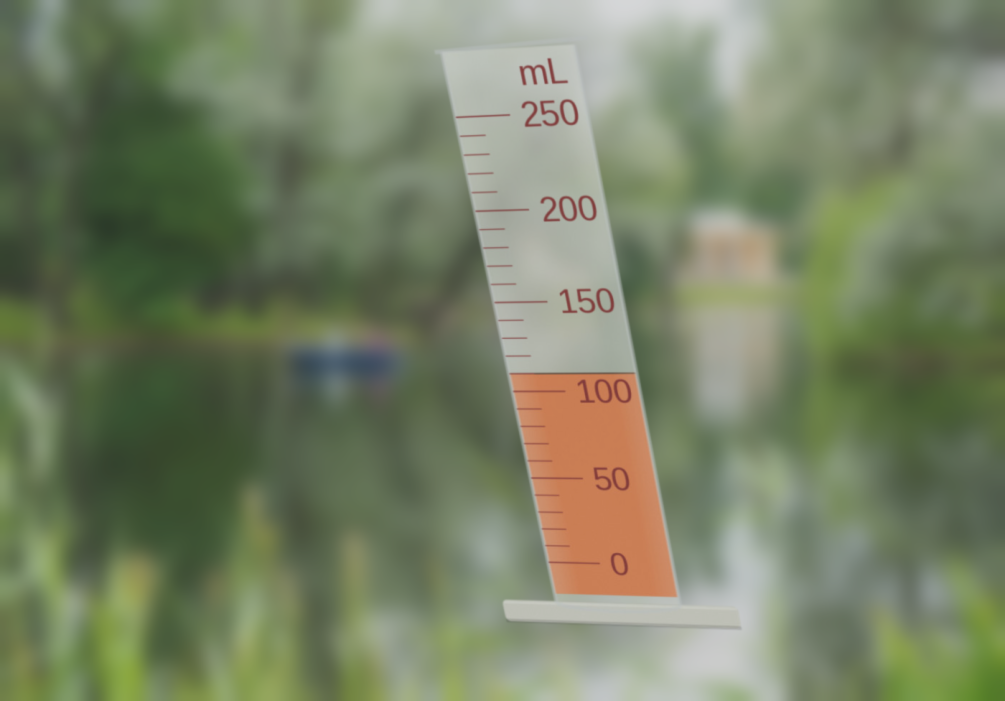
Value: 110,mL
